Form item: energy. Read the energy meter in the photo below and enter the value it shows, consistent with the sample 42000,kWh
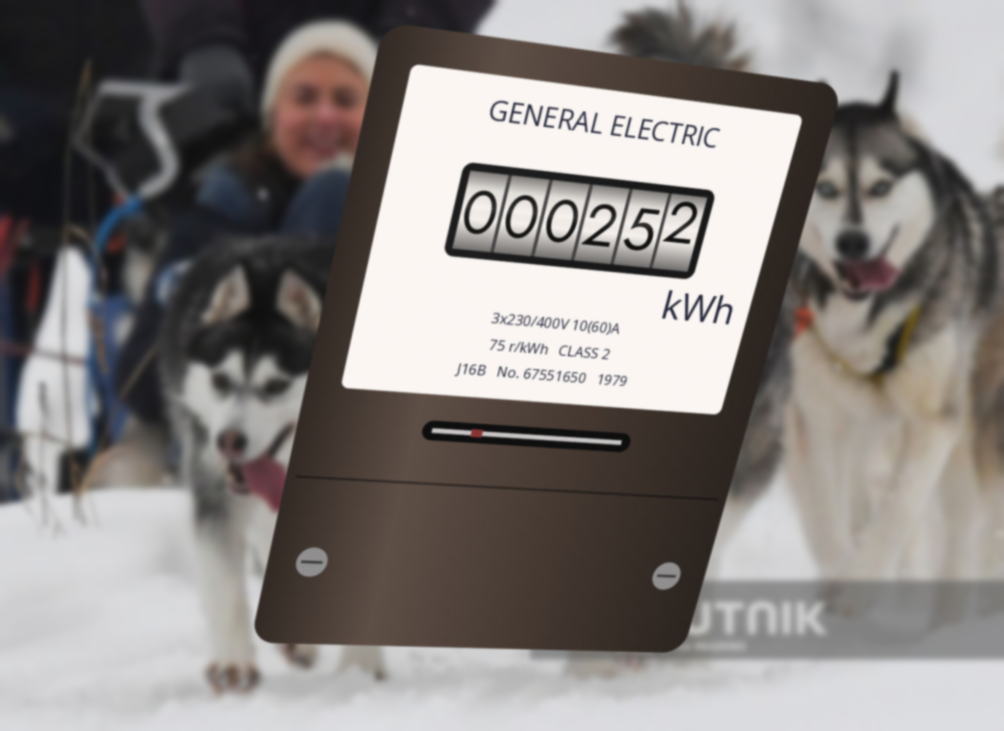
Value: 252,kWh
